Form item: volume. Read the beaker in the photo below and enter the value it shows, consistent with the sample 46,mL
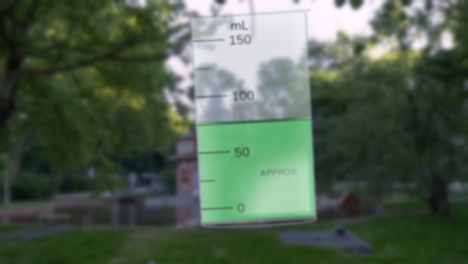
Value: 75,mL
